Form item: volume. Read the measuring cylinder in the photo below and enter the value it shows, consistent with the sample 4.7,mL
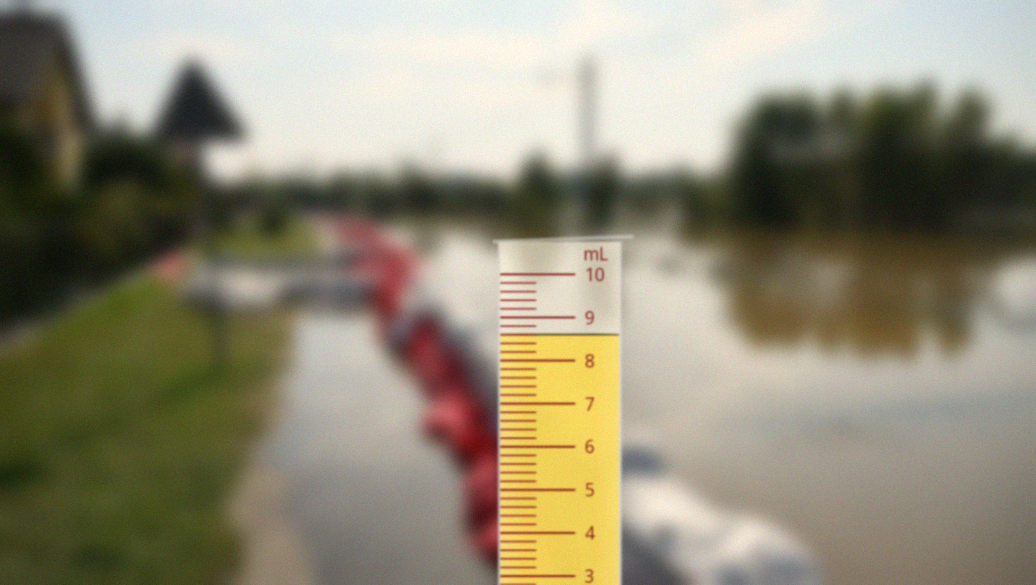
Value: 8.6,mL
